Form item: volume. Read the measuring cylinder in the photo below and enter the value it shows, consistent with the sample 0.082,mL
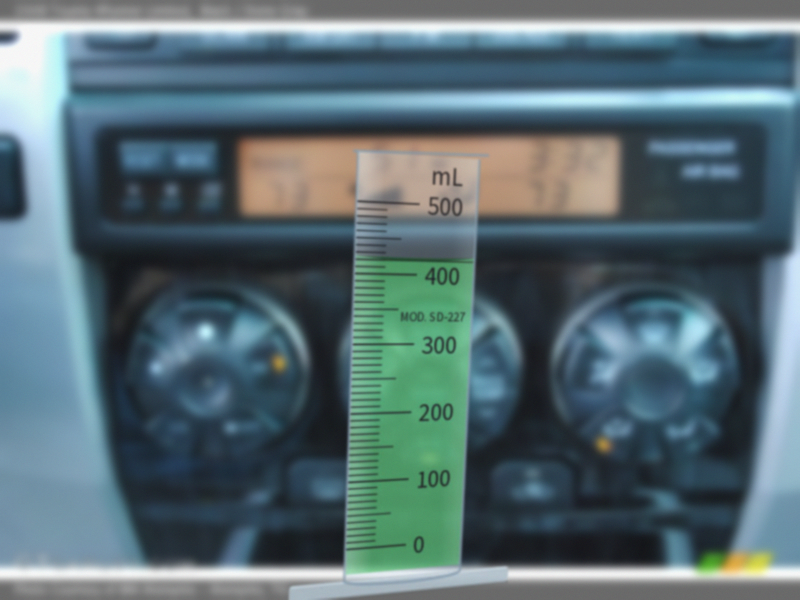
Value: 420,mL
